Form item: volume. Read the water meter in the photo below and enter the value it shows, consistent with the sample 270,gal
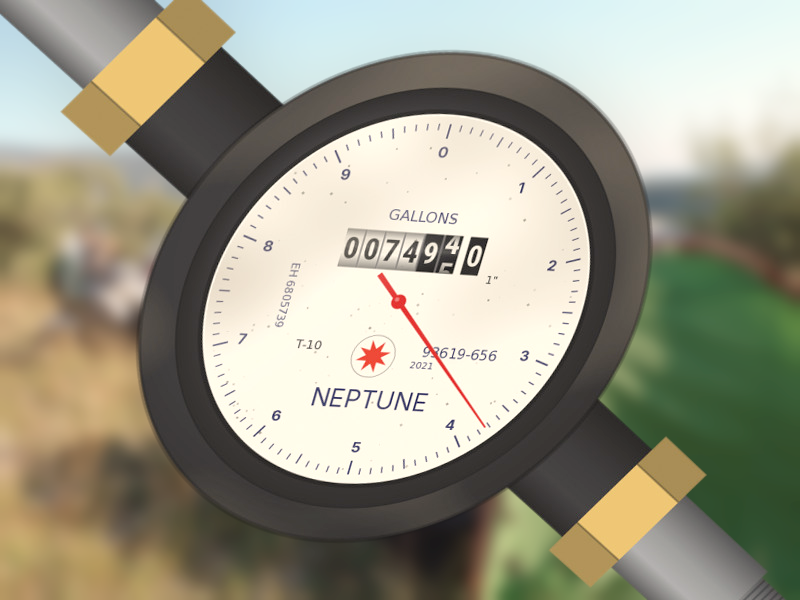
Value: 74943.7,gal
